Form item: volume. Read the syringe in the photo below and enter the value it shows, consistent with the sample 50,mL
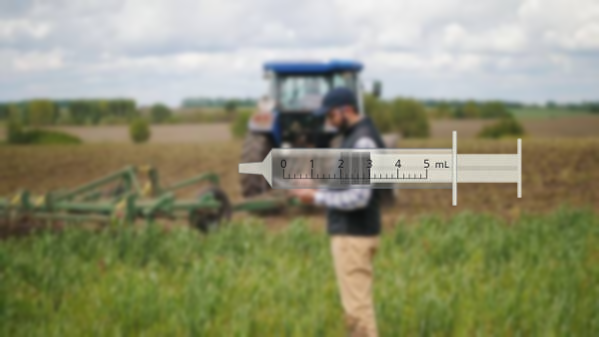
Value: 2,mL
